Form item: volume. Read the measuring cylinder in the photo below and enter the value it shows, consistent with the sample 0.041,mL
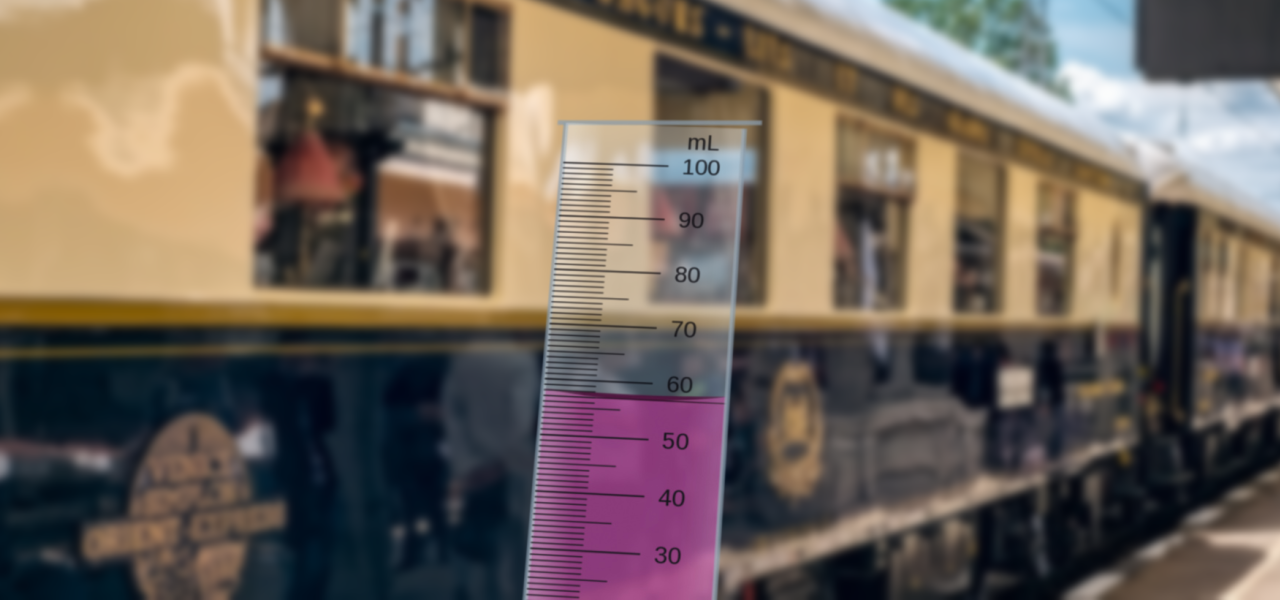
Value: 57,mL
